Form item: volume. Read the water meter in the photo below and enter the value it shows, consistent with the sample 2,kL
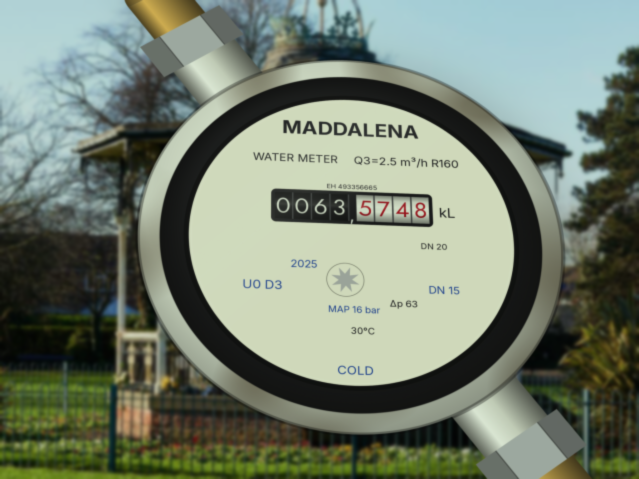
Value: 63.5748,kL
